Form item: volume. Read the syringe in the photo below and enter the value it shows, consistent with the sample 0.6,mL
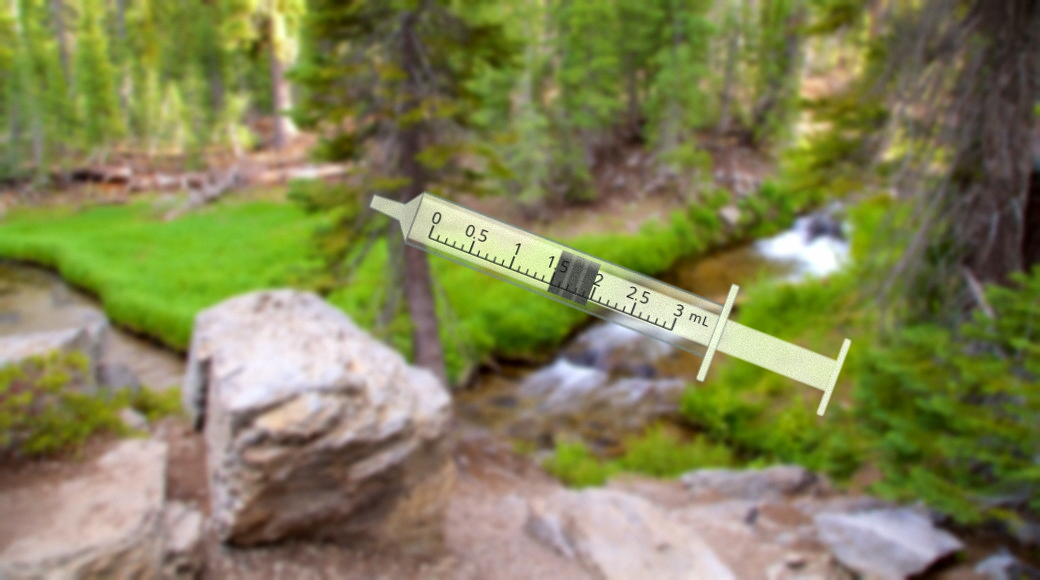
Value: 1.5,mL
